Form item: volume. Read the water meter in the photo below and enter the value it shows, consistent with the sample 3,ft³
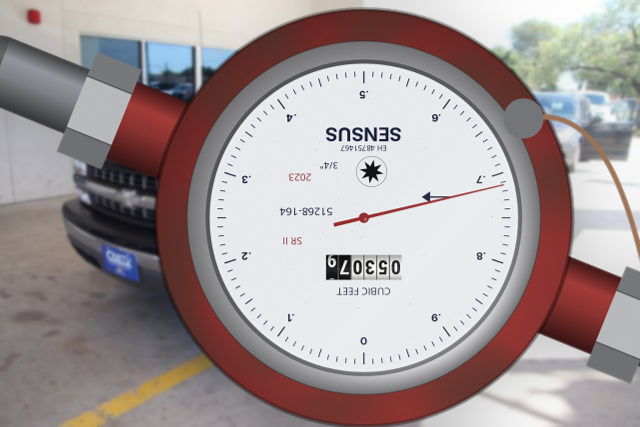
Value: 53078.71,ft³
